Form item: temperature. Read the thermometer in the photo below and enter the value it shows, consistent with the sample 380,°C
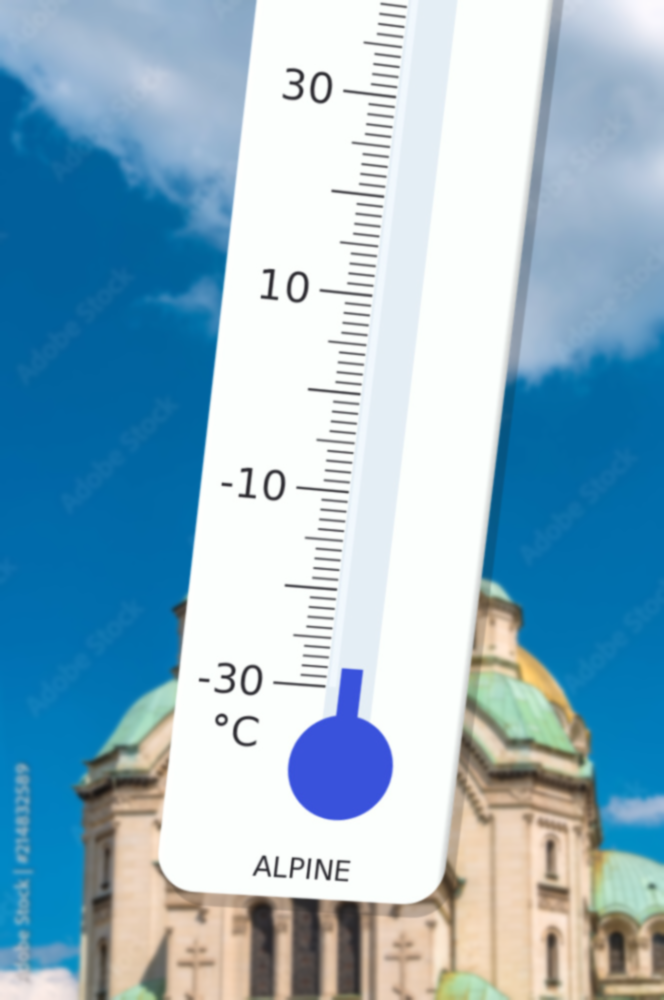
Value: -28,°C
